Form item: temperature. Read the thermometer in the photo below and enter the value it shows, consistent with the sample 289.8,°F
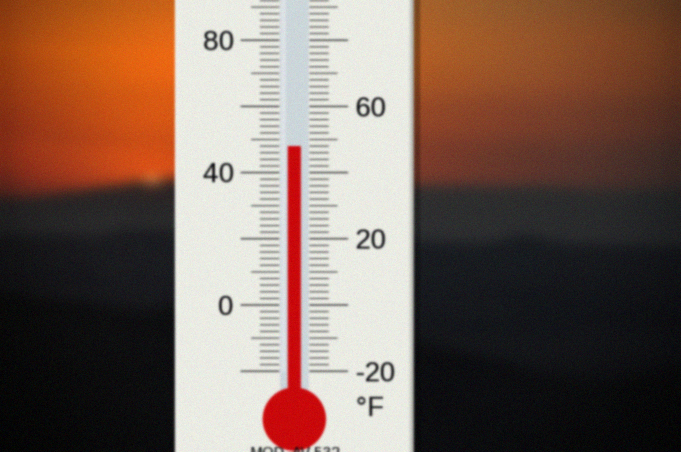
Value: 48,°F
